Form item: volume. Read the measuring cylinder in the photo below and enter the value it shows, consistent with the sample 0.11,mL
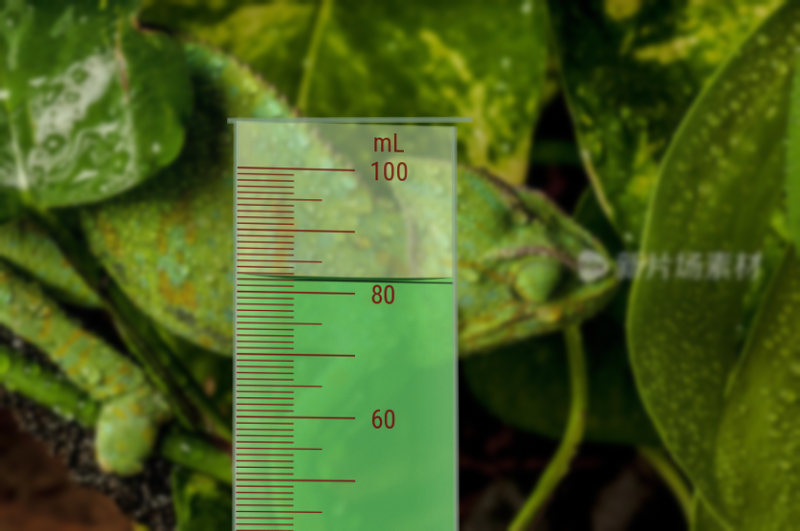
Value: 82,mL
